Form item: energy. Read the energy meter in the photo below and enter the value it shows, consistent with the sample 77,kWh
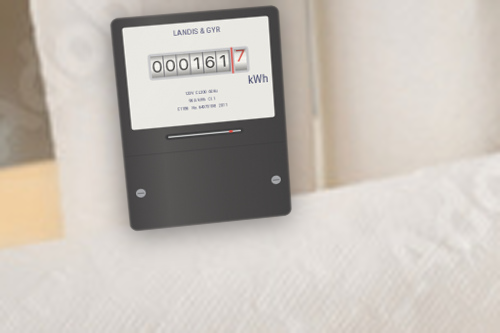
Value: 161.7,kWh
